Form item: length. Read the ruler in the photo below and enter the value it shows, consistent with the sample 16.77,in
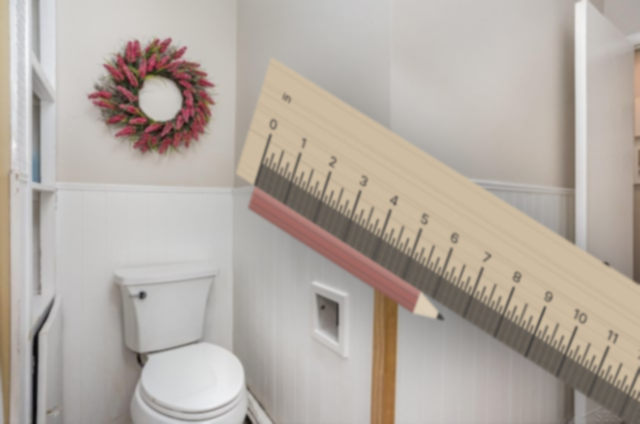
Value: 6.5,in
